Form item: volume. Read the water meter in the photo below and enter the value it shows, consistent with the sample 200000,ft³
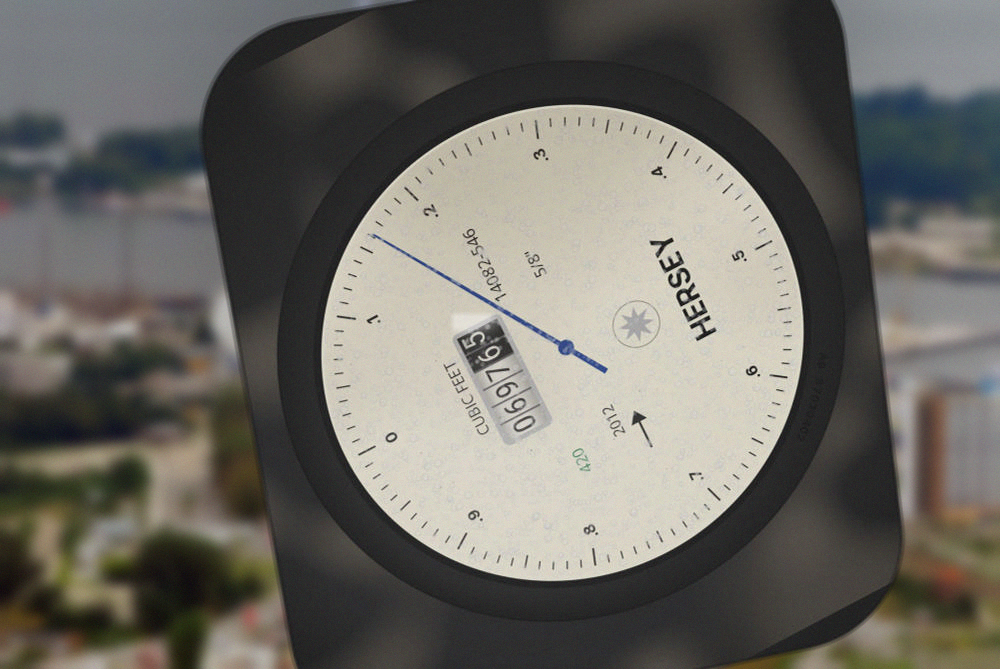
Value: 69765.16,ft³
